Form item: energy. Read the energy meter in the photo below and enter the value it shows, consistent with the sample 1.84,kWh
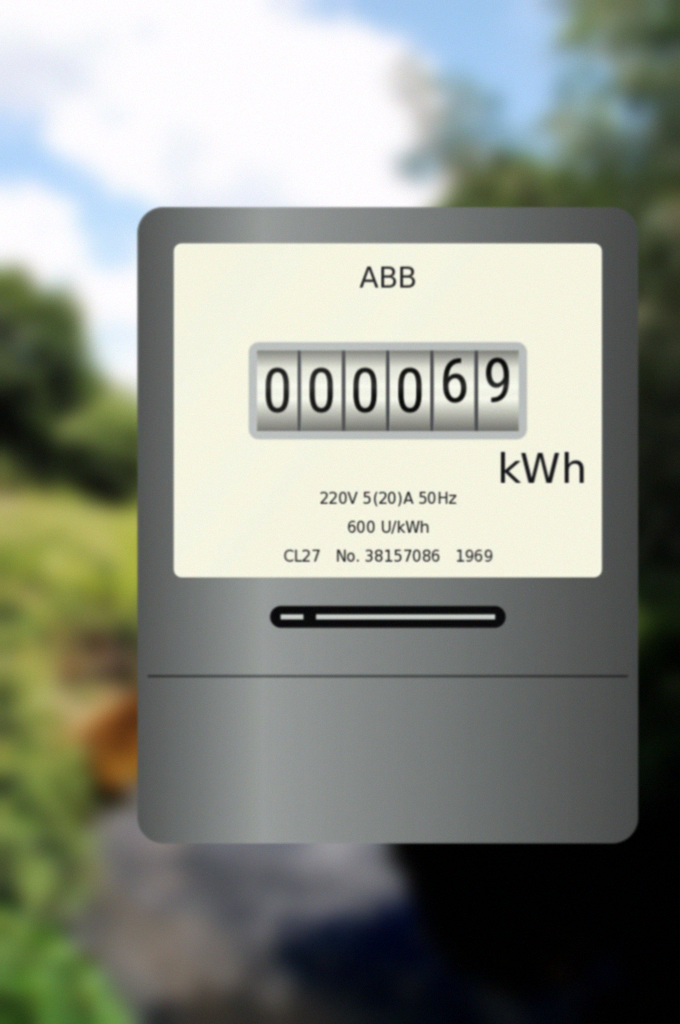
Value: 69,kWh
